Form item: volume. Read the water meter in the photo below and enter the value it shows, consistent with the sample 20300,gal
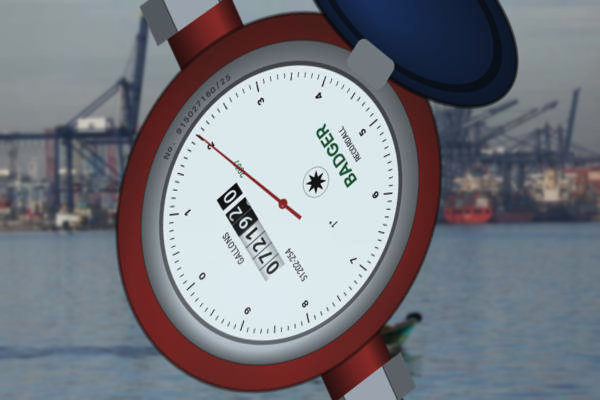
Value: 721922.0,gal
